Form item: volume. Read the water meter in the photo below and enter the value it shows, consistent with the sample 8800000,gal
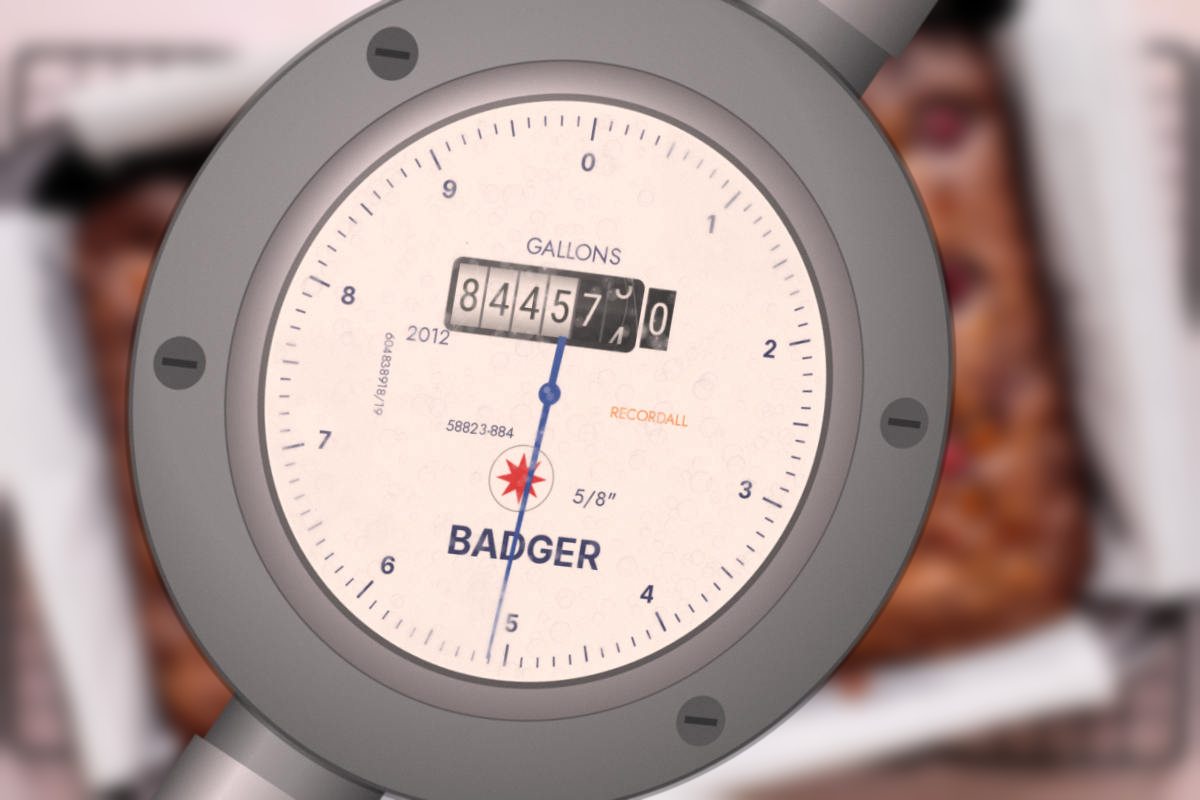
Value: 8445735.1,gal
